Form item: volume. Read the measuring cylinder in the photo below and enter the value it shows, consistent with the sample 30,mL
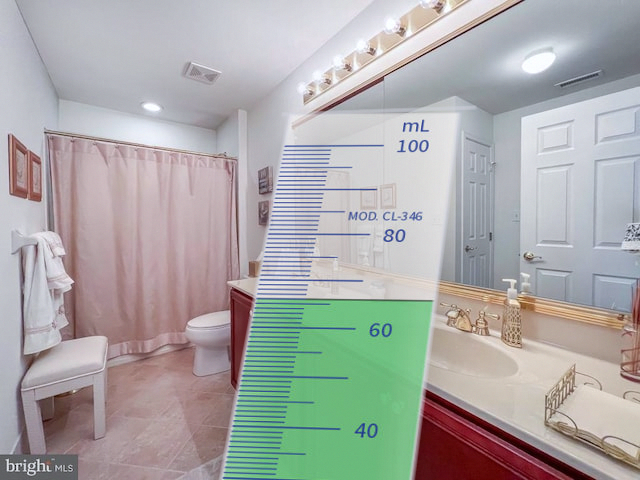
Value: 66,mL
